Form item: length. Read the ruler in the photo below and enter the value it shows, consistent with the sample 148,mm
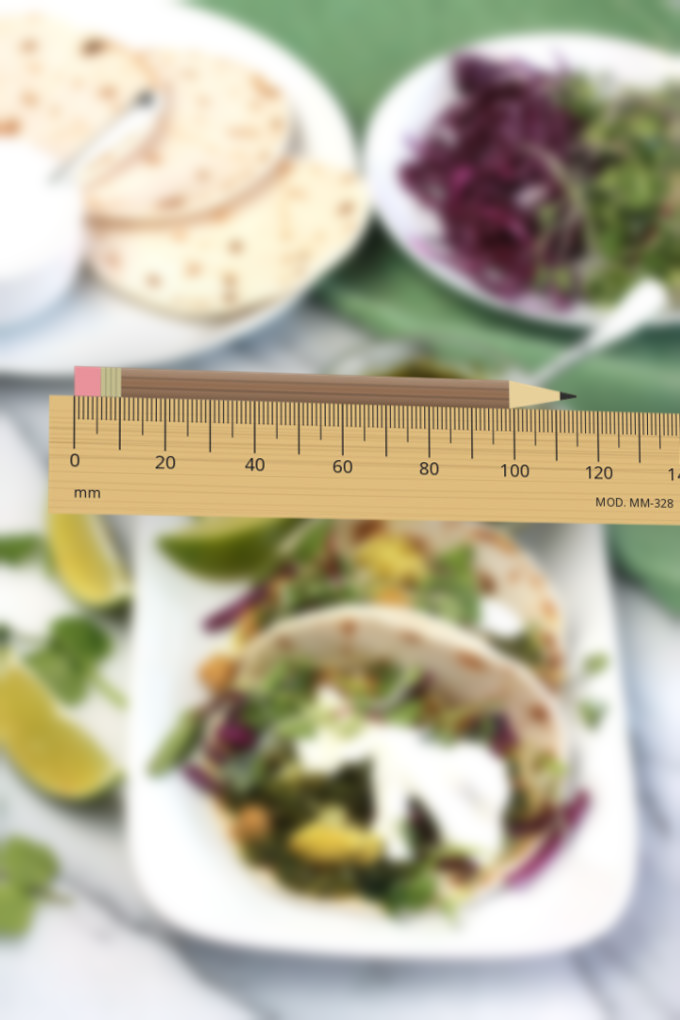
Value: 115,mm
